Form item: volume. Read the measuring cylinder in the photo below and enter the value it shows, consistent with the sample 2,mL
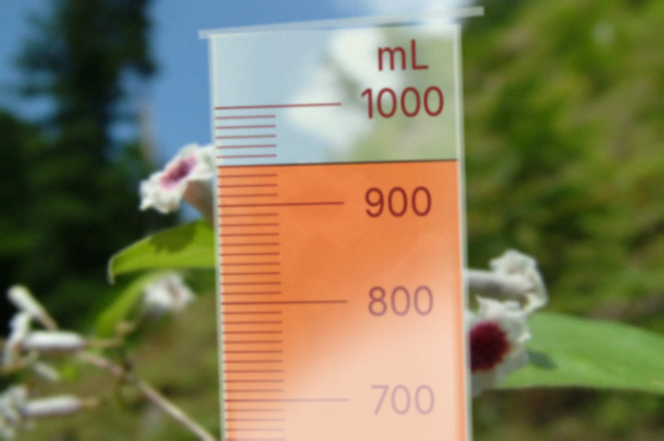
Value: 940,mL
